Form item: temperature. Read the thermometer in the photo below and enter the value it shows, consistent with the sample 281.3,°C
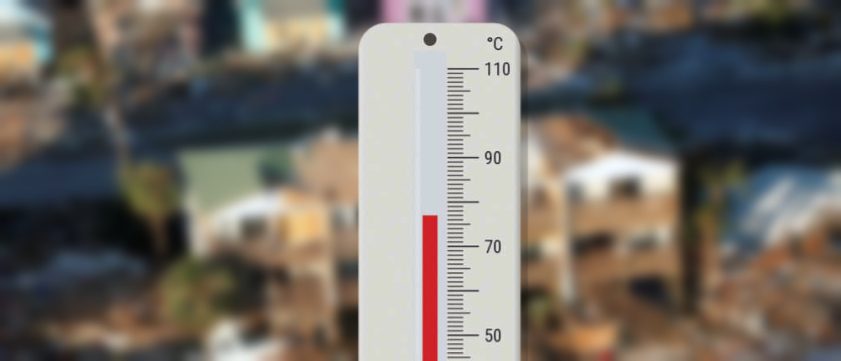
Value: 77,°C
